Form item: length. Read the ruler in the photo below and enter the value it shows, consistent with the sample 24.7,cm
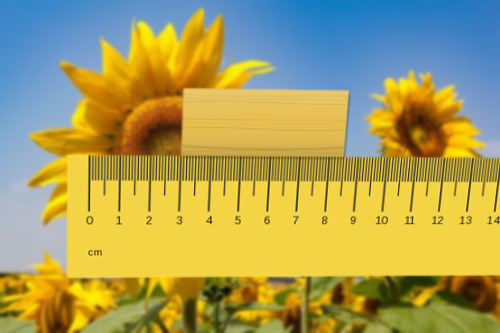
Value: 5.5,cm
